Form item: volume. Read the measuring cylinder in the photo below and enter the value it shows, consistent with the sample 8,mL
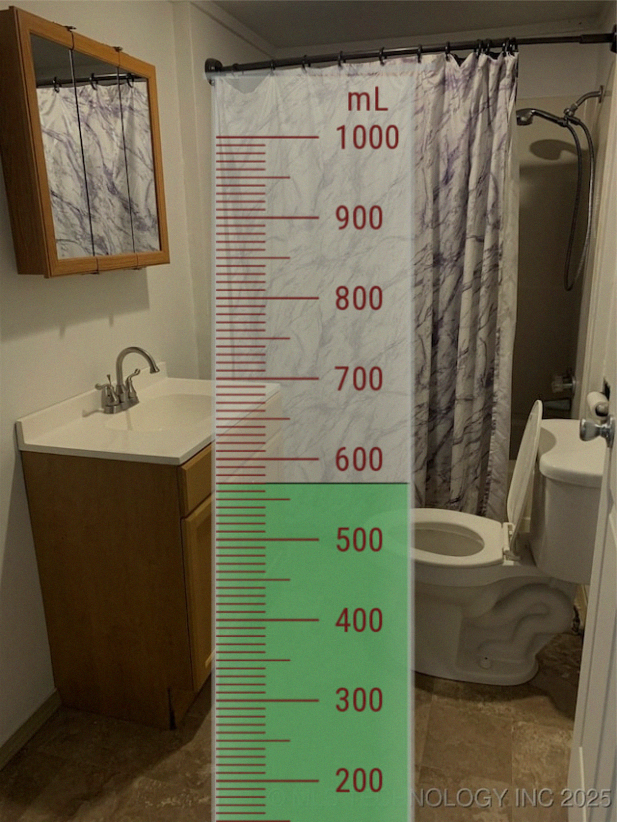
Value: 570,mL
